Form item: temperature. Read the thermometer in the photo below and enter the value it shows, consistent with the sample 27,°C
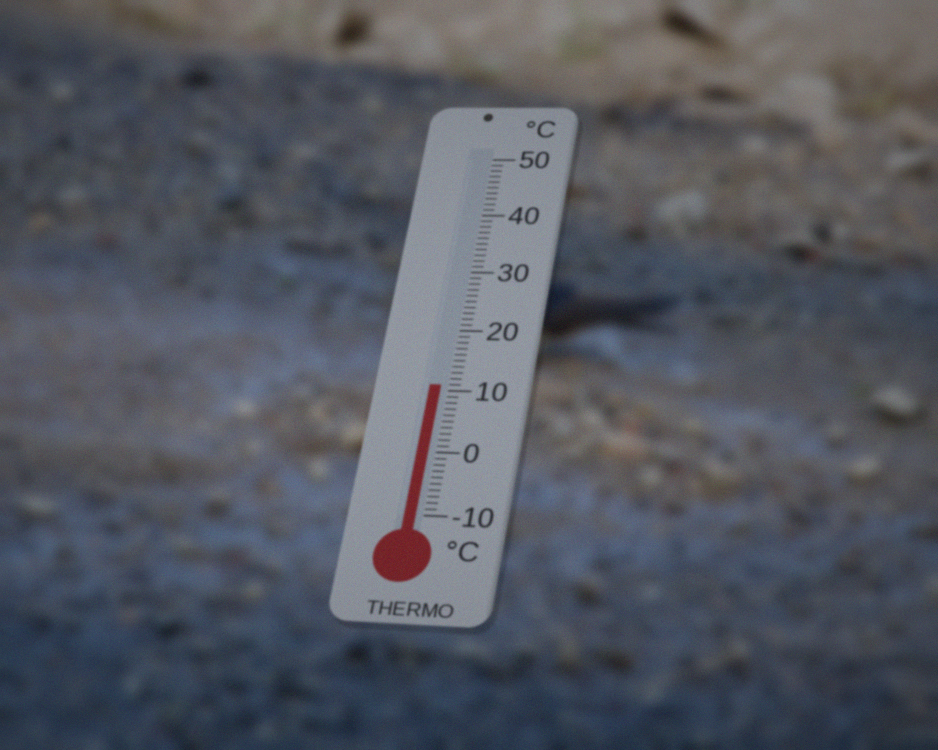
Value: 11,°C
